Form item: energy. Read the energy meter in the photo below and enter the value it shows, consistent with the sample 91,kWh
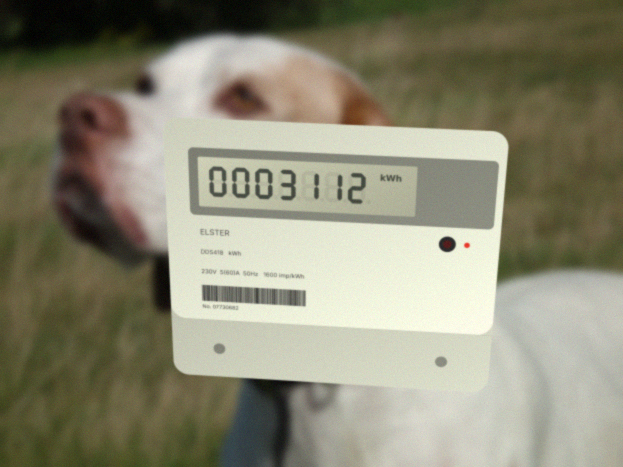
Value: 3112,kWh
